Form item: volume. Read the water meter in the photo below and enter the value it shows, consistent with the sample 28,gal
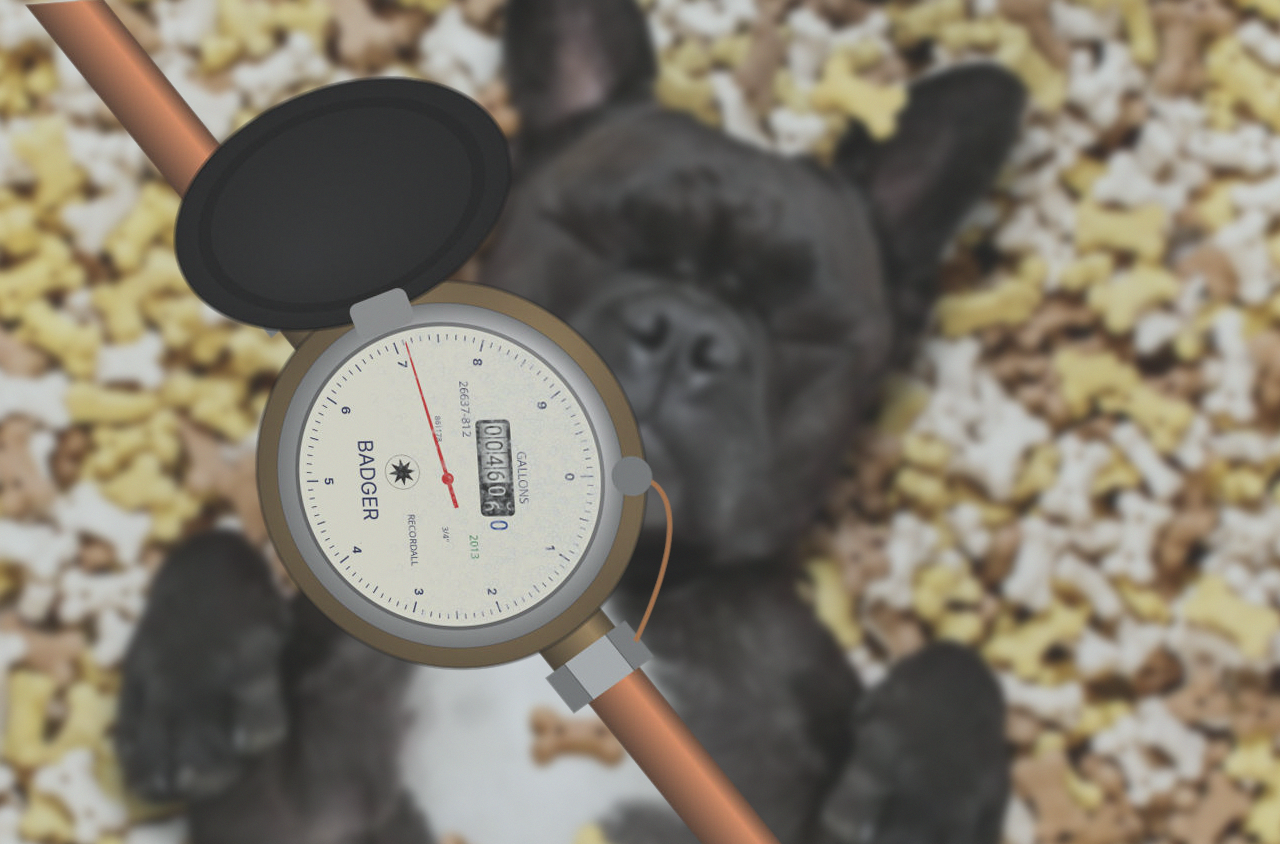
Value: 46057.1,gal
